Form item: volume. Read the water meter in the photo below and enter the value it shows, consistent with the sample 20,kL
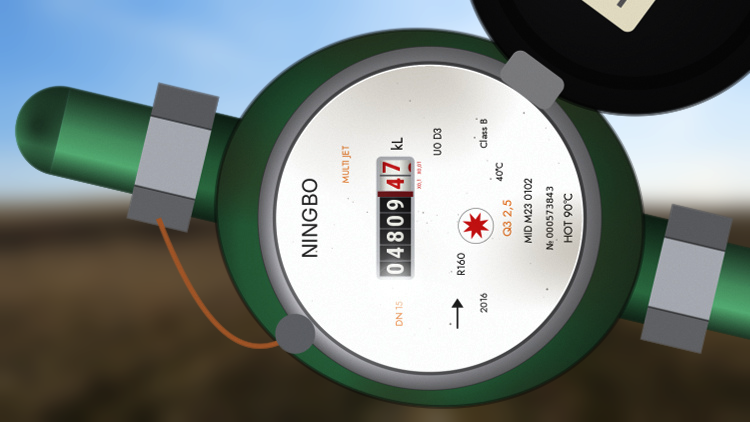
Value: 4809.47,kL
